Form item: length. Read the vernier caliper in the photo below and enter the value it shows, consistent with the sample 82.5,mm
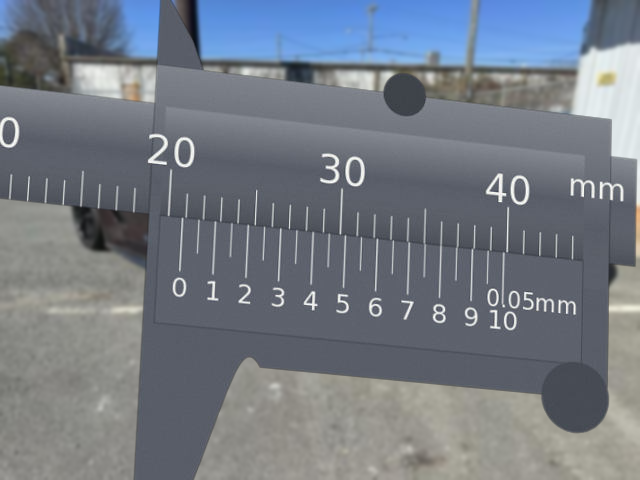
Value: 20.8,mm
